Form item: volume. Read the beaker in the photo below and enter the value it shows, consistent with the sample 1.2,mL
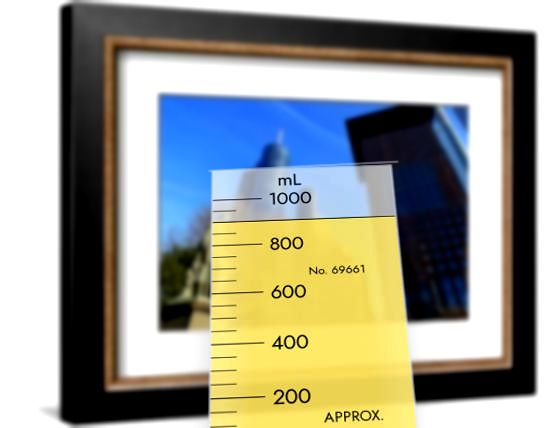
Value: 900,mL
